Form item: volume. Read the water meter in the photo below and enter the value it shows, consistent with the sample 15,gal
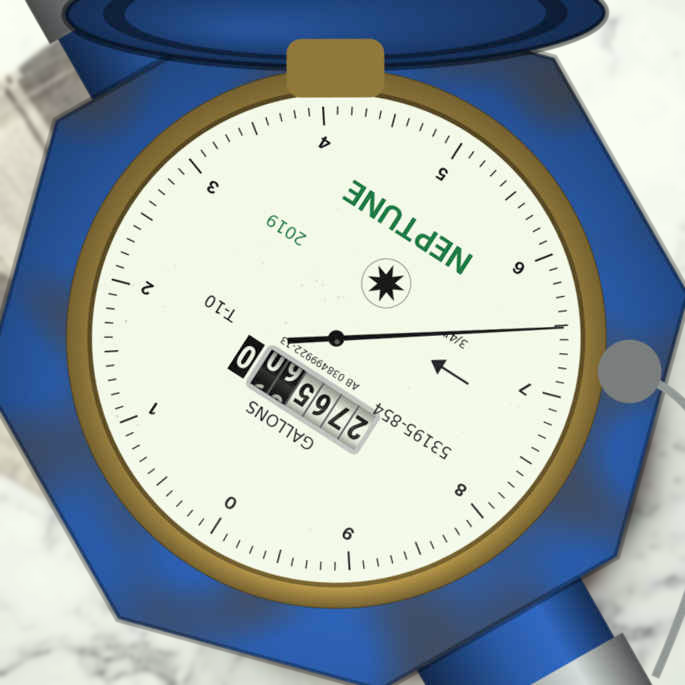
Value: 2765596.5,gal
